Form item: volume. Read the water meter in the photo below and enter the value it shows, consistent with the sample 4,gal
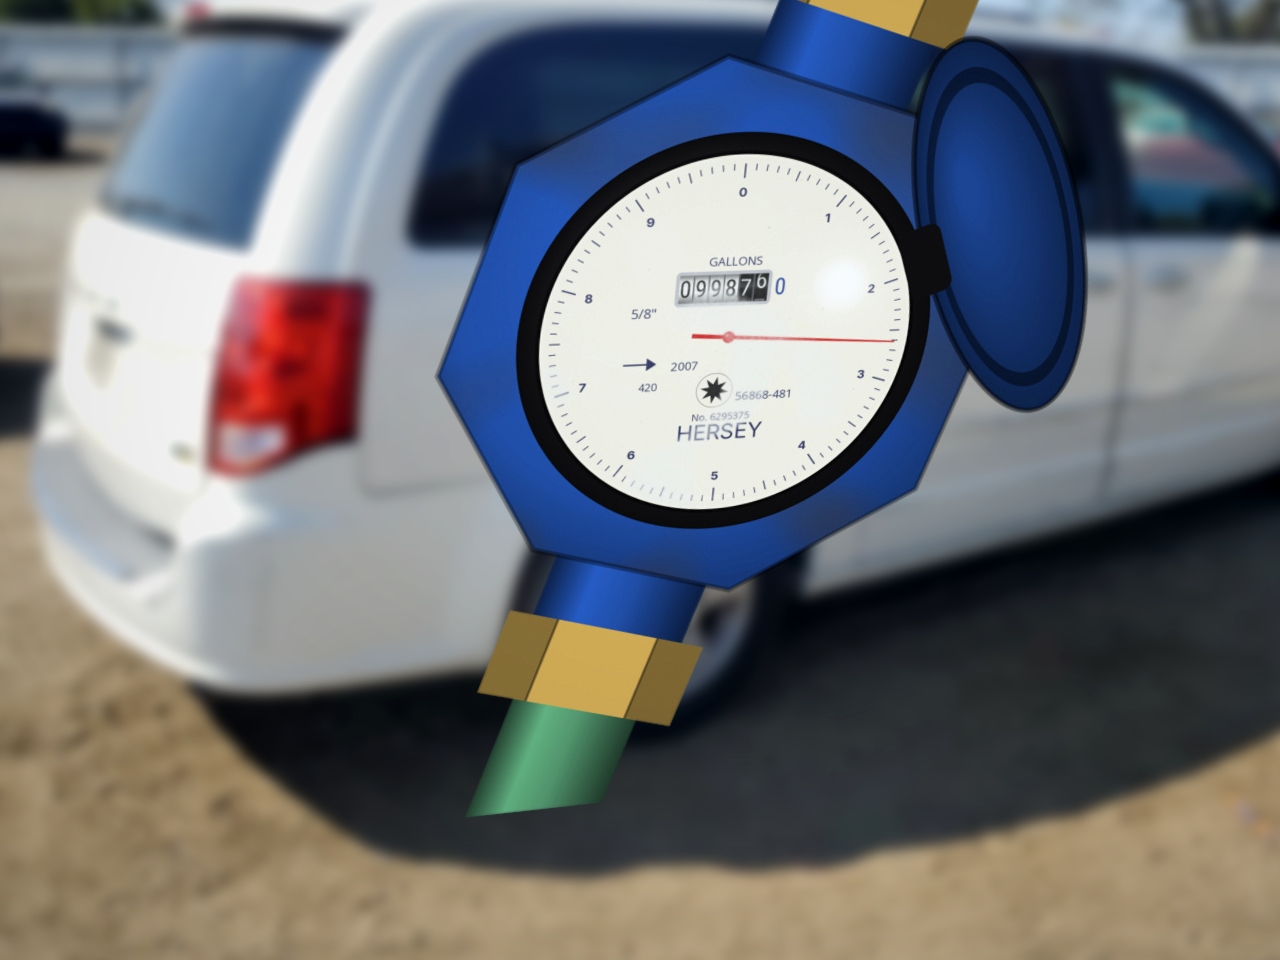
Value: 998762.6,gal
